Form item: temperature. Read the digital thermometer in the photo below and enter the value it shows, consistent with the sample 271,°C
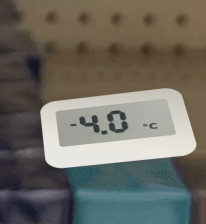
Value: -4.0,°C
